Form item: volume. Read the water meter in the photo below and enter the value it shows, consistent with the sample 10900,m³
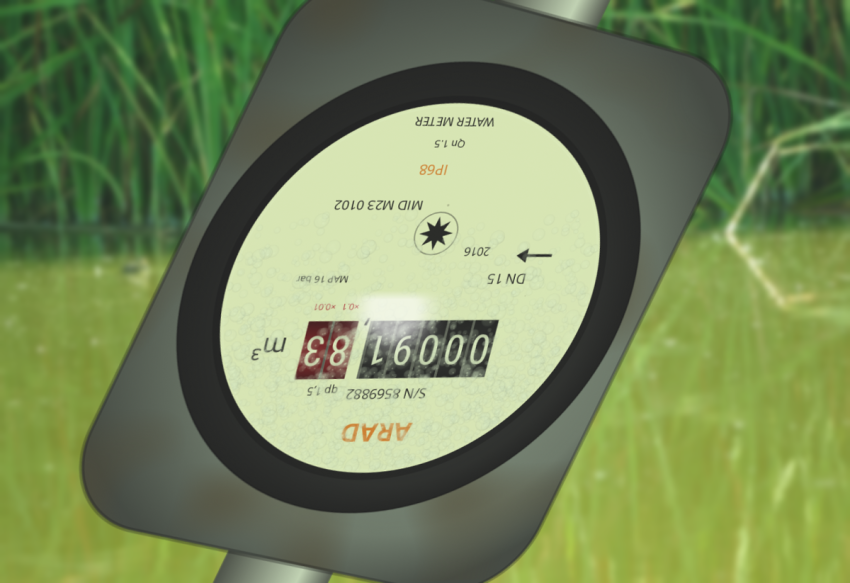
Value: 91.83,m³
